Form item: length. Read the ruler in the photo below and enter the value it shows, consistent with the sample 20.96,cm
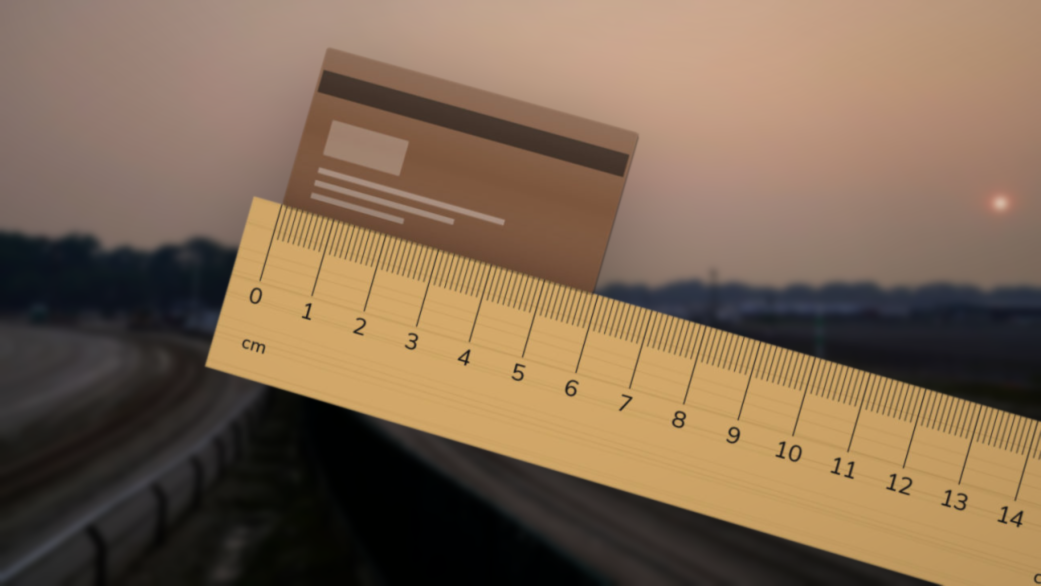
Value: 5.9,cm
